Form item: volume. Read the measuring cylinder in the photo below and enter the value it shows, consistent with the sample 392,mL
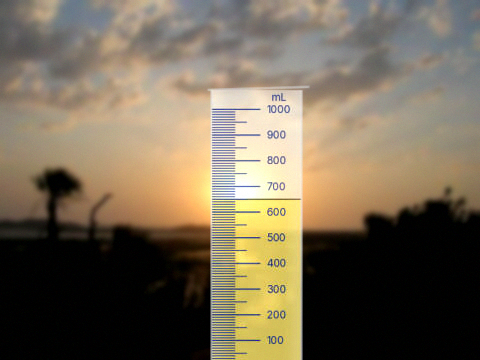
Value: 650,mL
